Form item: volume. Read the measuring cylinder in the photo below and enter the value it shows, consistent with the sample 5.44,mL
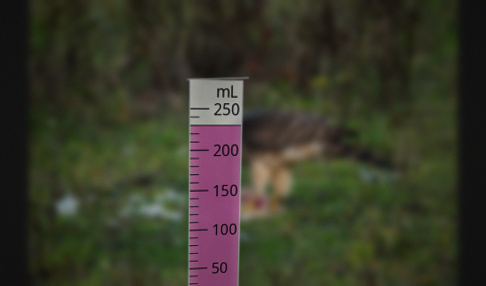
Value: 230,mL
